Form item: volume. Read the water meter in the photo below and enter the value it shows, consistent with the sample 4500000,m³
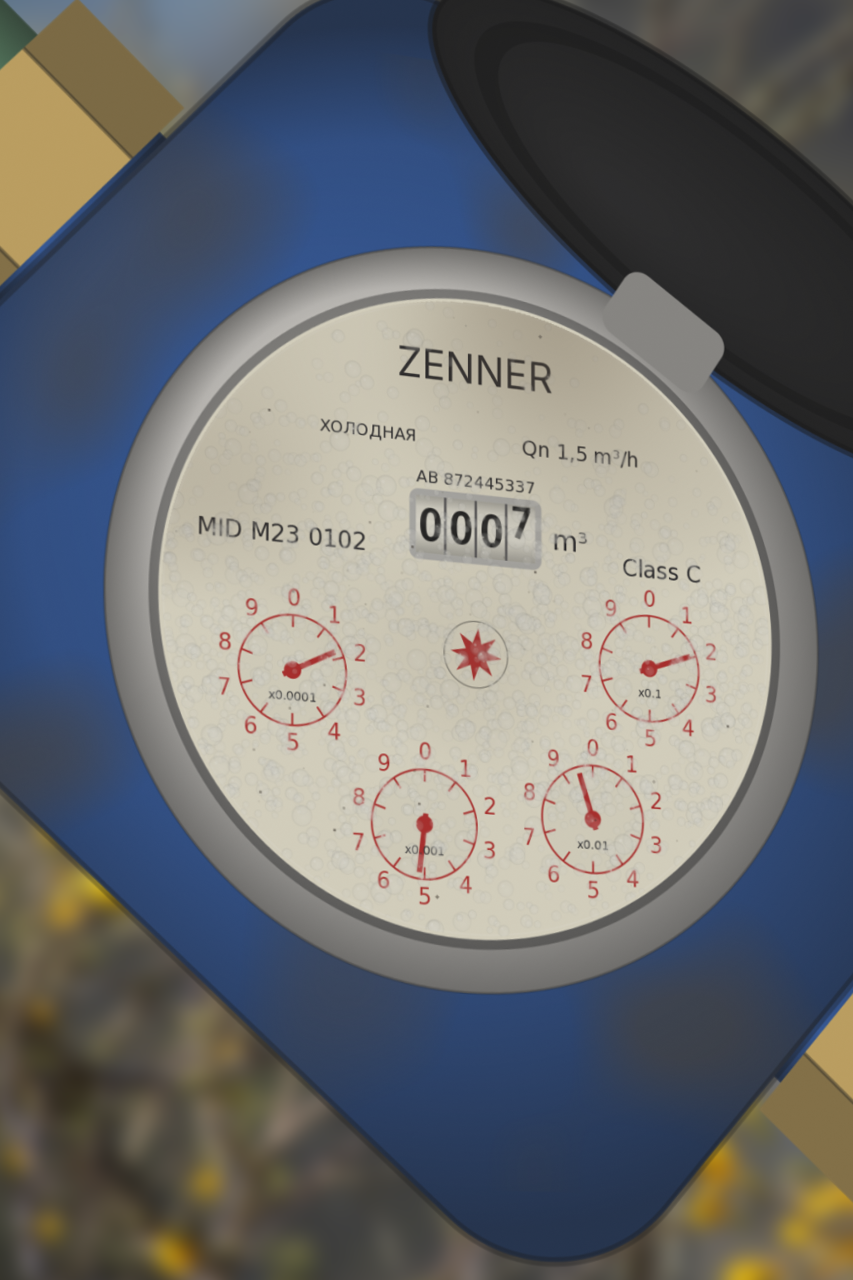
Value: 7.1951,m³
